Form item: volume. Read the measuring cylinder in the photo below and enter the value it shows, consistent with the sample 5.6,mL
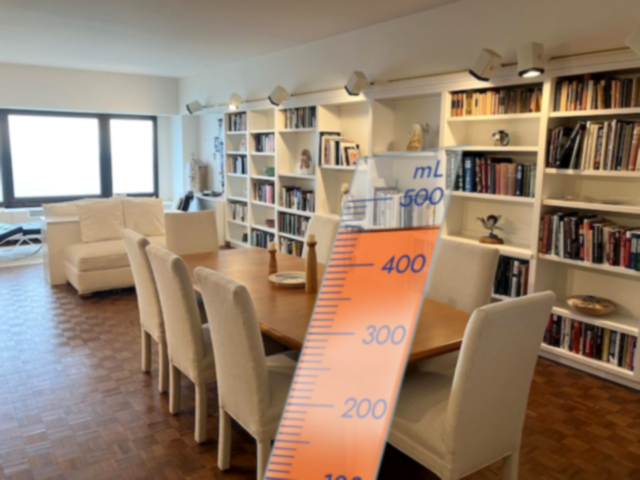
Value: 450,mL
